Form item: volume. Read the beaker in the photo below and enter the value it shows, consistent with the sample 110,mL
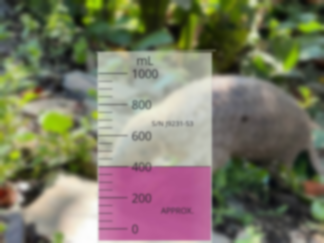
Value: 400,mL
